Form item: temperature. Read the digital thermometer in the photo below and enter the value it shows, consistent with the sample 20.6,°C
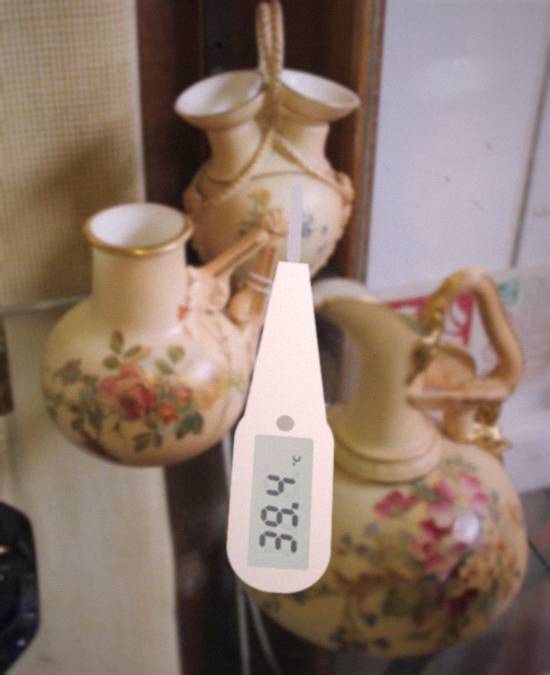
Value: 39.4,°C
